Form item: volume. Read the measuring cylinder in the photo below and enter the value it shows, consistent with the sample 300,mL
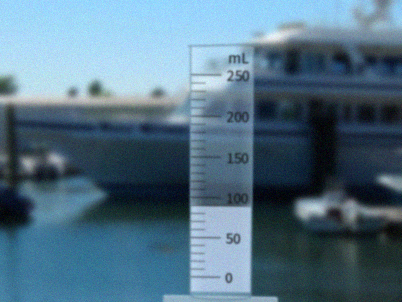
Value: 90,mL
